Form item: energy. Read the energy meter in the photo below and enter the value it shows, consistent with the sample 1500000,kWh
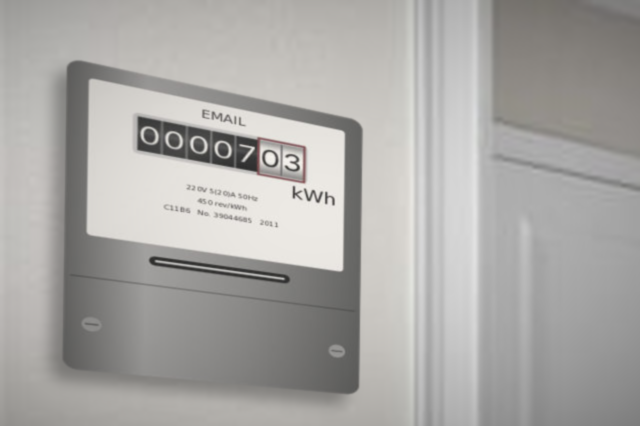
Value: 7.03,kWh
